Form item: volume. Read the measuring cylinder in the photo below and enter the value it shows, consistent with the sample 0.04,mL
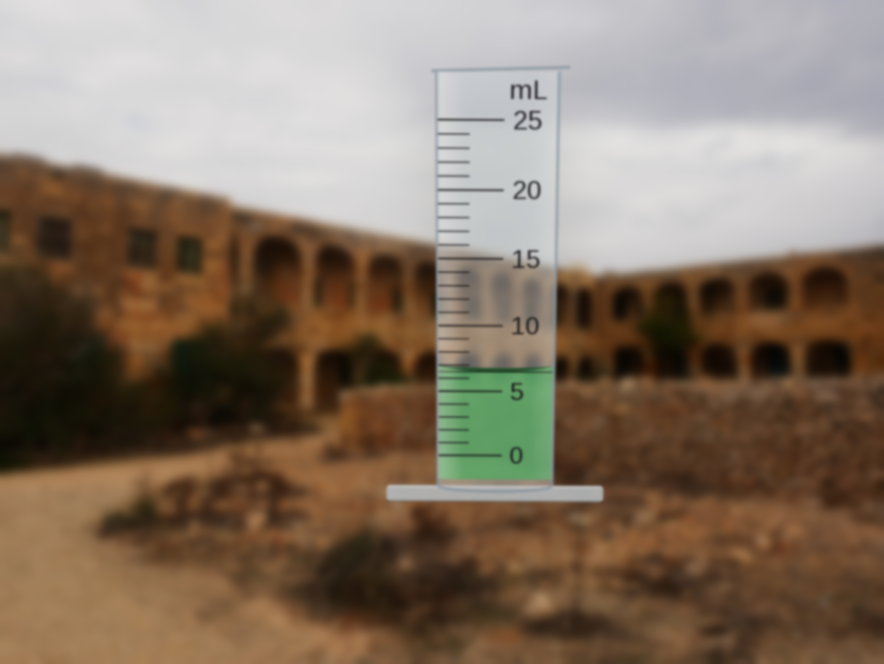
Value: 6.5,mL
